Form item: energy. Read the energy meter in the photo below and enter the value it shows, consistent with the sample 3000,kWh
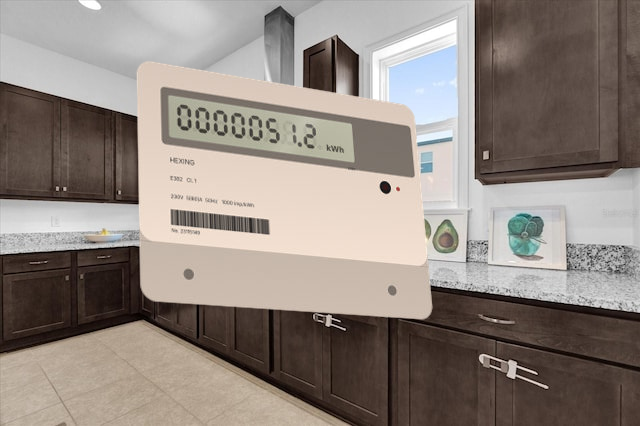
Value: 51.2,kWh
